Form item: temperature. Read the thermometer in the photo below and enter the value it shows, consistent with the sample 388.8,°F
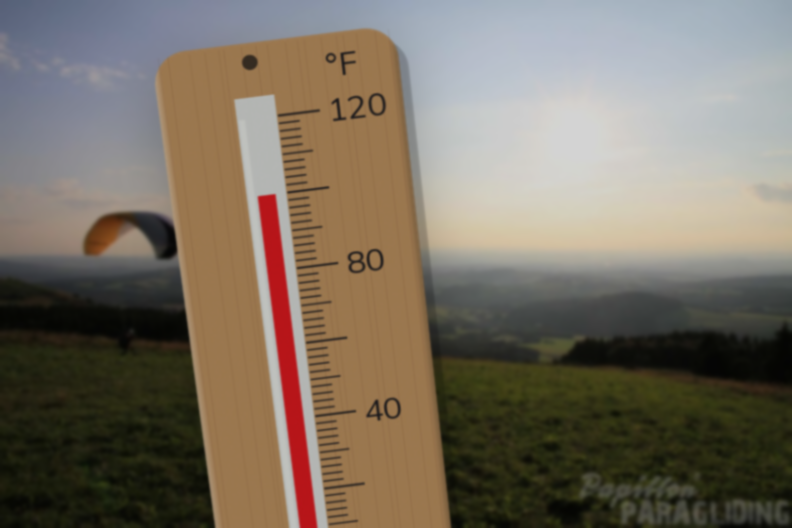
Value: 100,°F
